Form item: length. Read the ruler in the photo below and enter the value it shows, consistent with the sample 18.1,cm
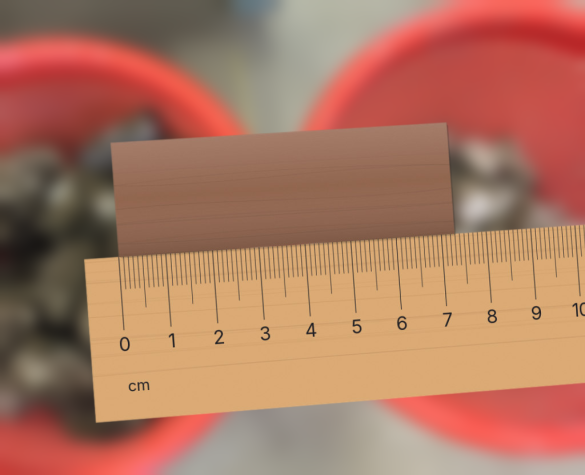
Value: 7.3,cm
